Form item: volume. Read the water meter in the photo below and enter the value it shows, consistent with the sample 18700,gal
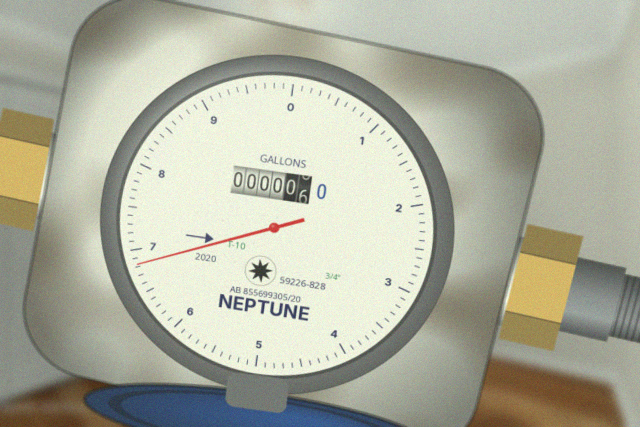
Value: 56.8,gal
